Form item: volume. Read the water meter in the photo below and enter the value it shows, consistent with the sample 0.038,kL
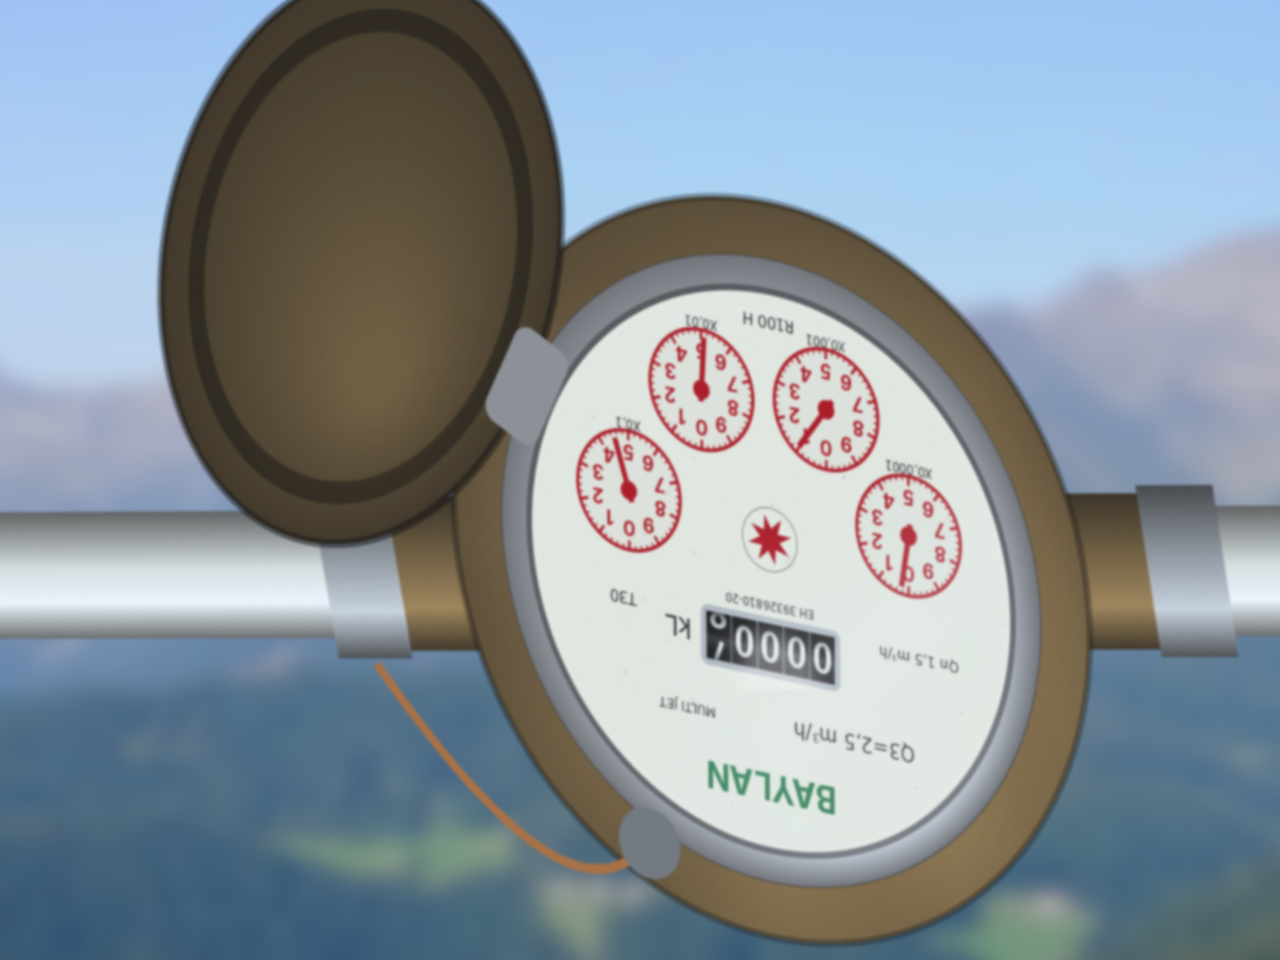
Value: 7.4510,kL
